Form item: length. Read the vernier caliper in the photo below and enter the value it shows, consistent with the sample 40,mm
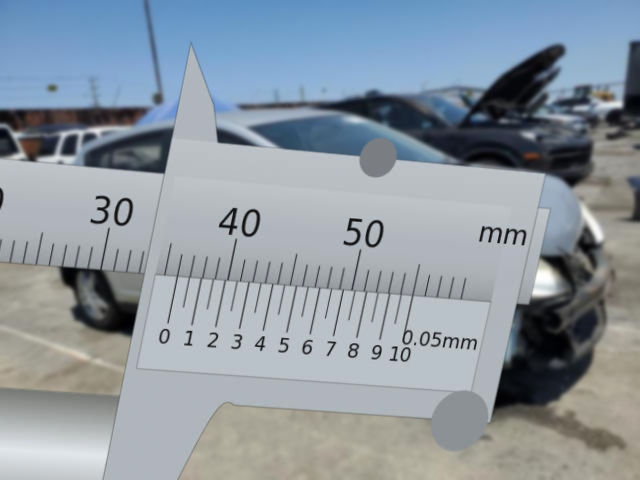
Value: 36.0,mm
